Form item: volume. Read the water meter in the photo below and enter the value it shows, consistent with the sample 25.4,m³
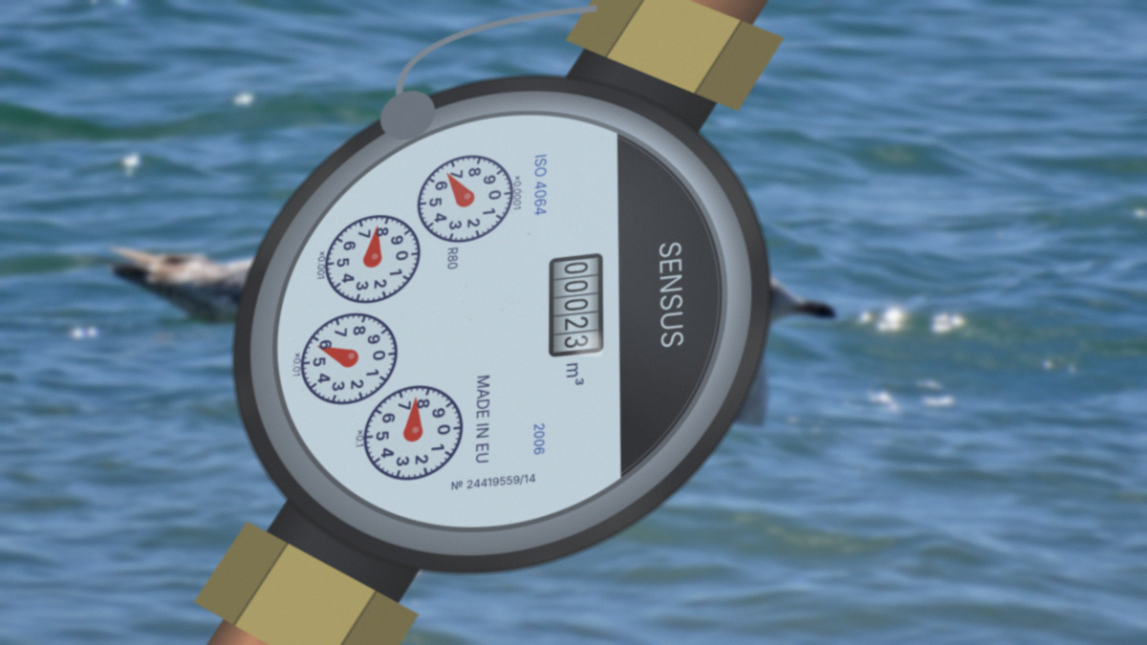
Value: 23.7576,m³
